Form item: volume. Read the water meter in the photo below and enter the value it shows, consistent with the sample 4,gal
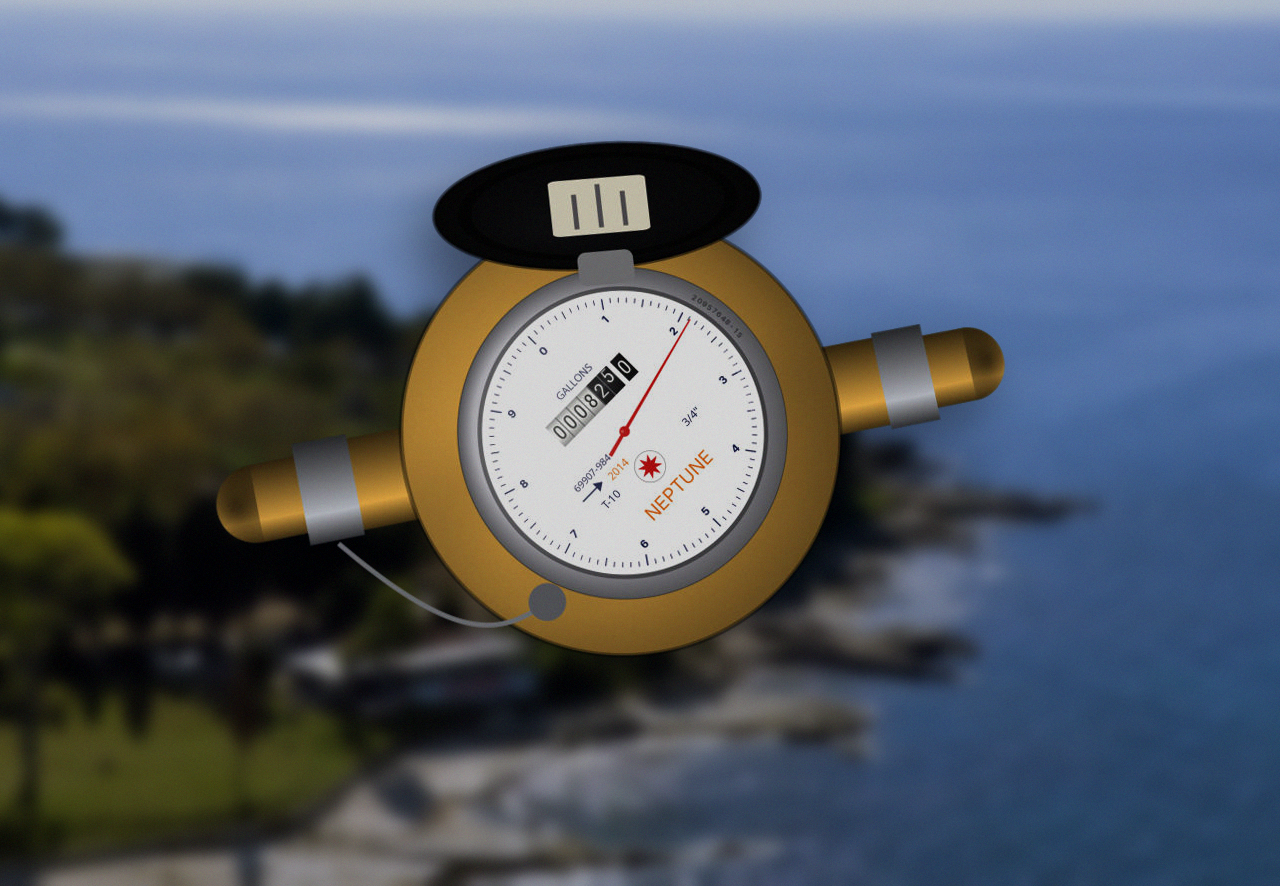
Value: 8252.1,gal
